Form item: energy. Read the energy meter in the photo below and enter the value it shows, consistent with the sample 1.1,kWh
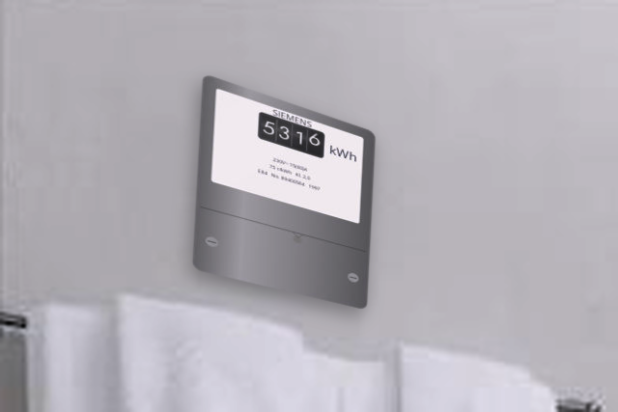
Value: 5316,kWh
